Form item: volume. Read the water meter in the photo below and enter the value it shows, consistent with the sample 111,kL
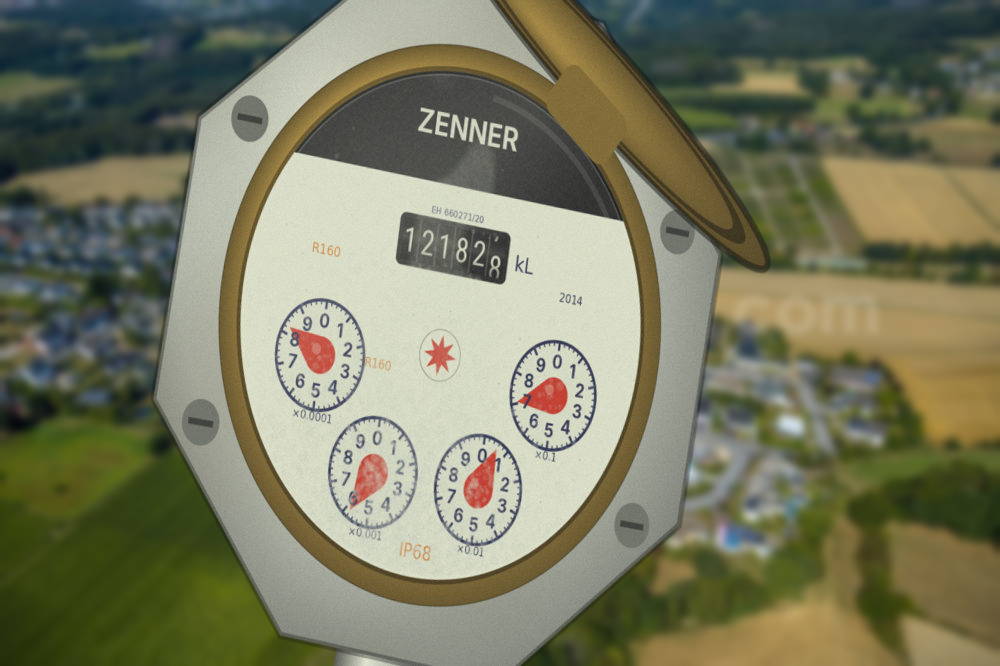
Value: 121827.7058,kL
